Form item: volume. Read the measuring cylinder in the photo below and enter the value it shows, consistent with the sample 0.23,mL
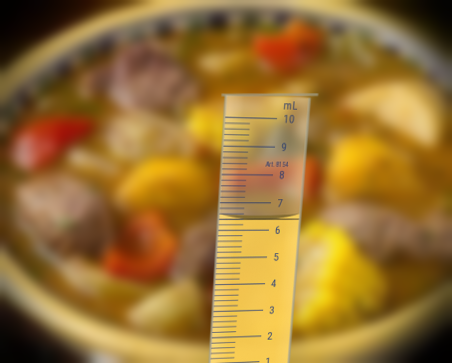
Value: 6.4,mL
